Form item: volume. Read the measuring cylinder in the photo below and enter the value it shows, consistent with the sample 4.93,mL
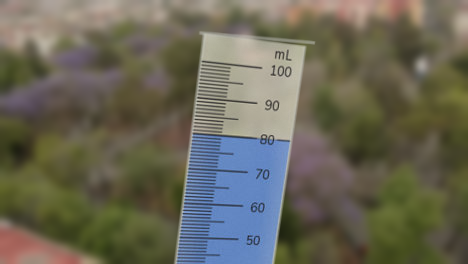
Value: 80,mL
